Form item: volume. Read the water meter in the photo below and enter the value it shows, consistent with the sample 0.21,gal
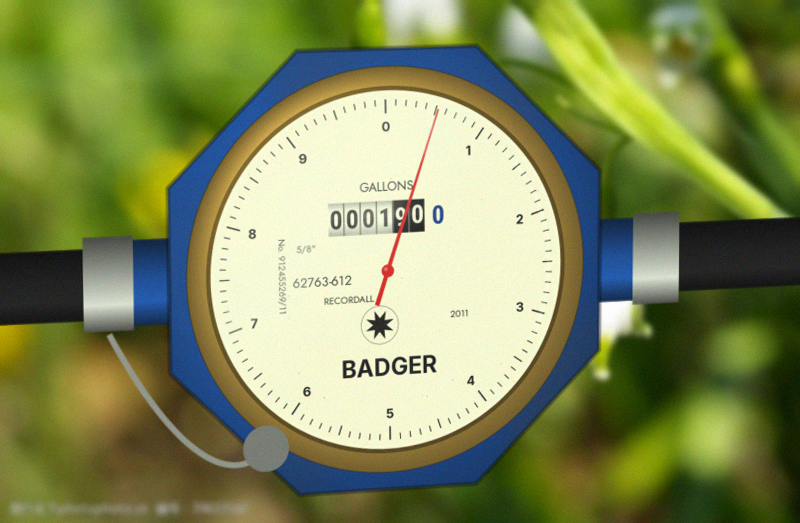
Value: 1900.5,gal
